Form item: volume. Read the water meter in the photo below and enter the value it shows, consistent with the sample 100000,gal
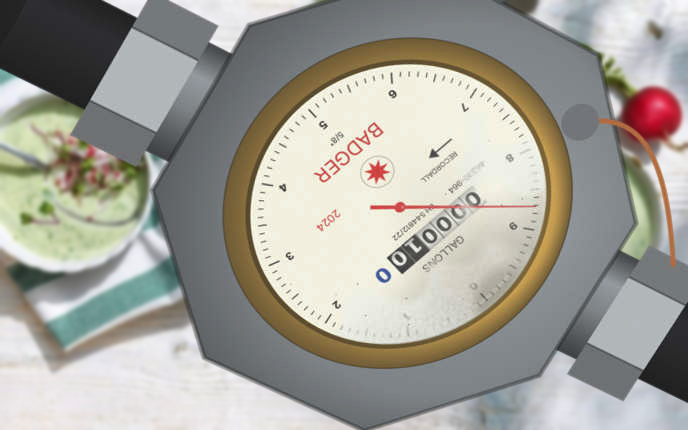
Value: 98.7,gal
